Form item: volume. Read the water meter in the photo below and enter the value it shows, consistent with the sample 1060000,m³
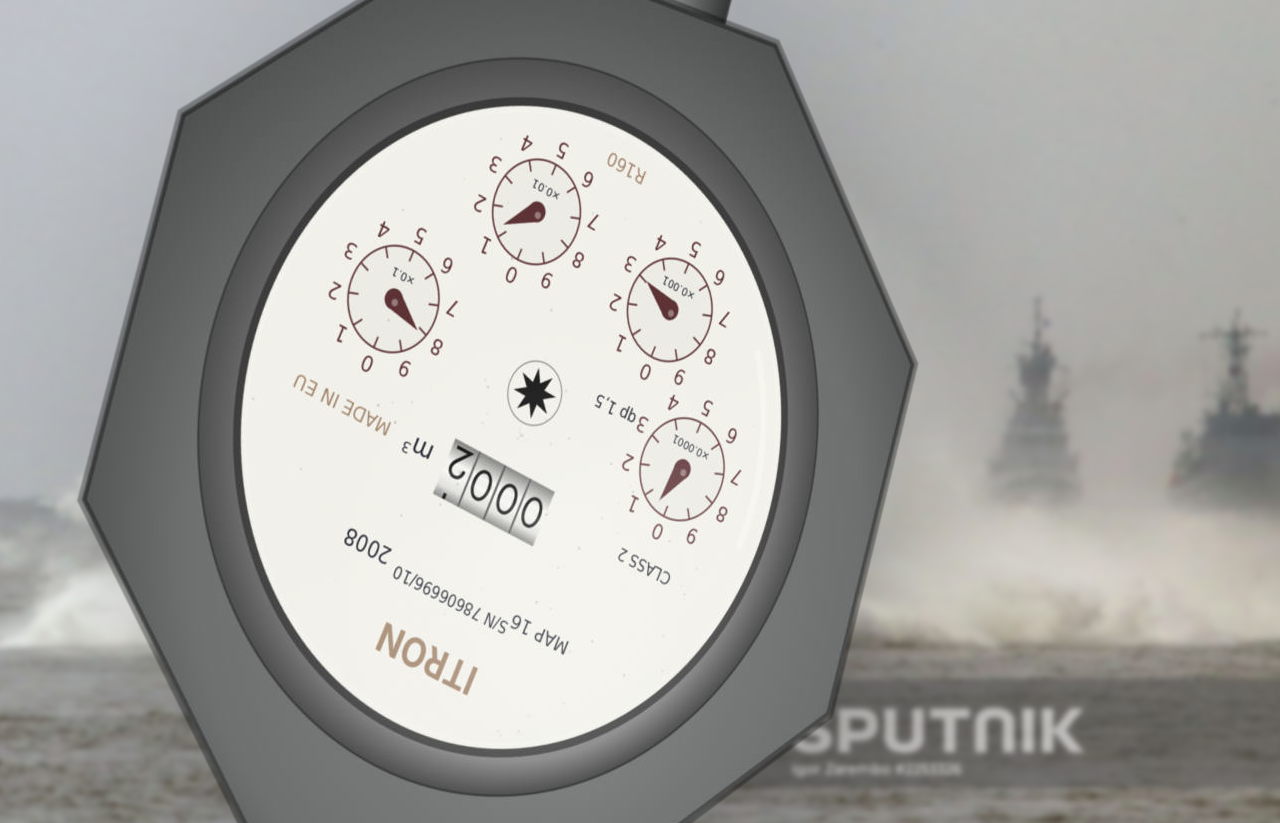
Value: 1.8130,m³
